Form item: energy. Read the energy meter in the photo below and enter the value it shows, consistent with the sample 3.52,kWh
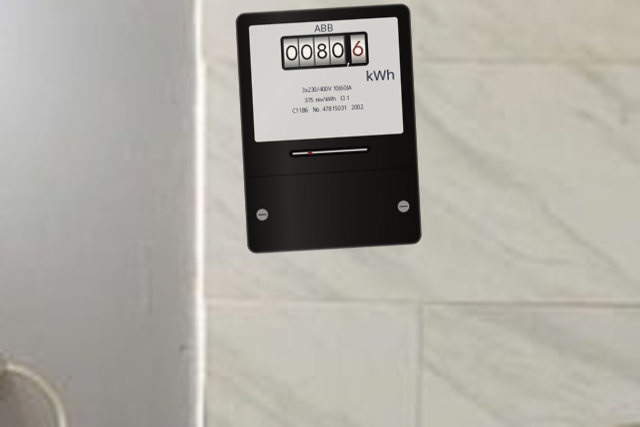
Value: 80.6,kWh
